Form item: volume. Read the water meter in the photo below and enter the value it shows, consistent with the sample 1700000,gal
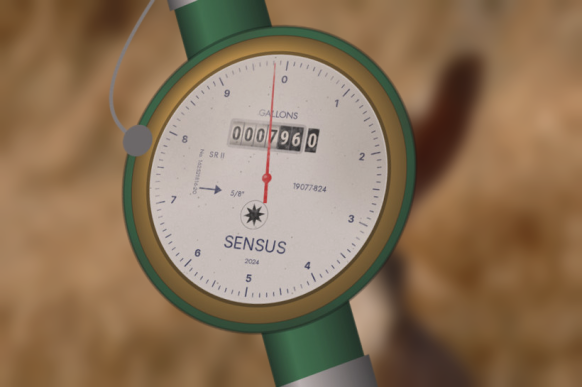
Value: 7959.8,gal
